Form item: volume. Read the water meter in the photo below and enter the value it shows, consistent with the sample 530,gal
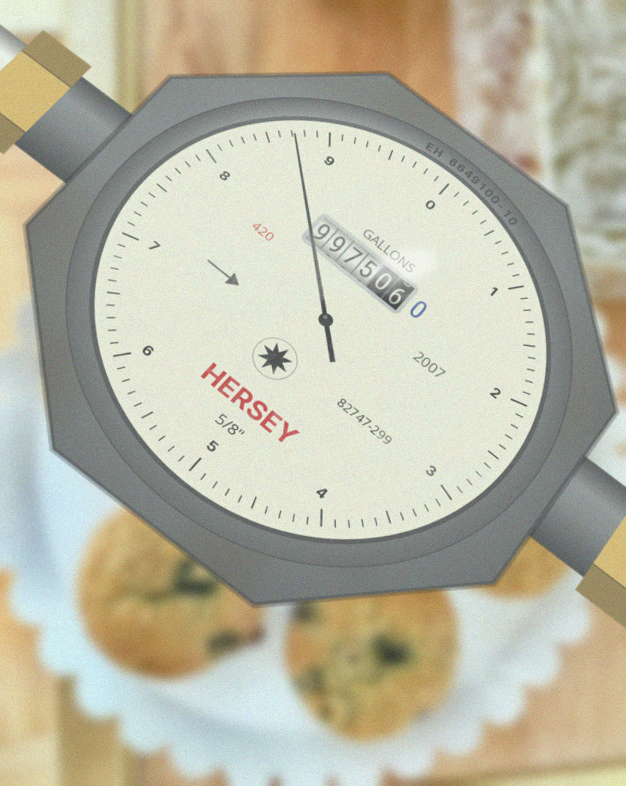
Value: 9975058.7,gal
